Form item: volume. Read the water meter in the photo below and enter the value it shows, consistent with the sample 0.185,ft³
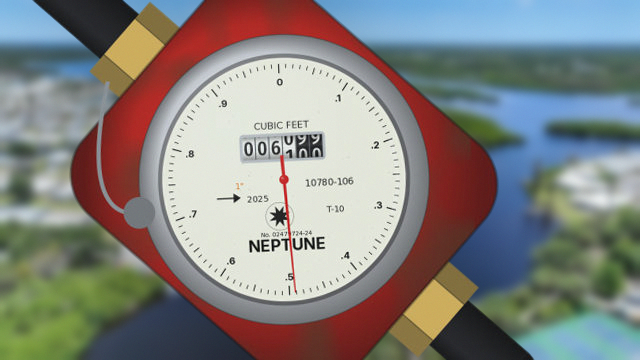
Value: 6099.49,ft³
